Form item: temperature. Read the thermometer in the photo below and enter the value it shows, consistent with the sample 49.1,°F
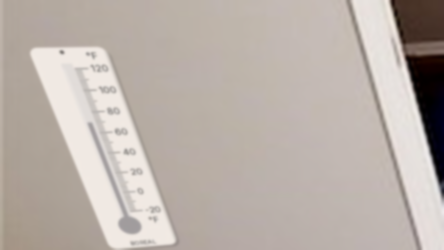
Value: 70,°F
